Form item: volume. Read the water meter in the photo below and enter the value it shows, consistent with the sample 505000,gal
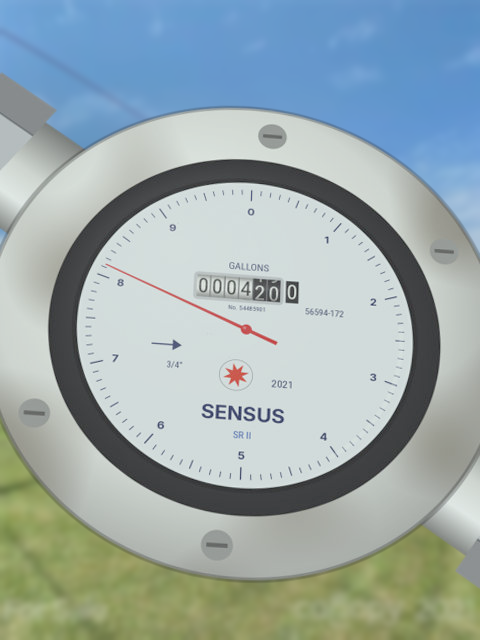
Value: 4198.1,gal
